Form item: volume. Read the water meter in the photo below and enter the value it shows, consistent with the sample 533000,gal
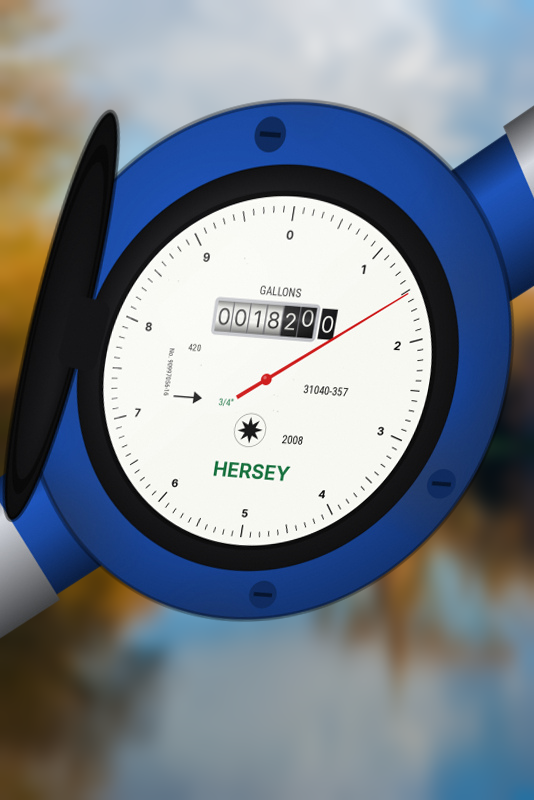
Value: 18201.5,gal
